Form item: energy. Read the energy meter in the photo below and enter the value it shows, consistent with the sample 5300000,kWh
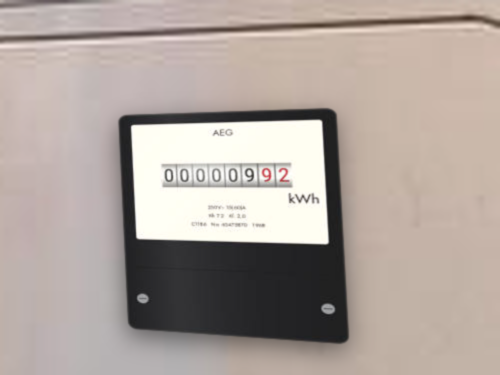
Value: 9.92,kWh
